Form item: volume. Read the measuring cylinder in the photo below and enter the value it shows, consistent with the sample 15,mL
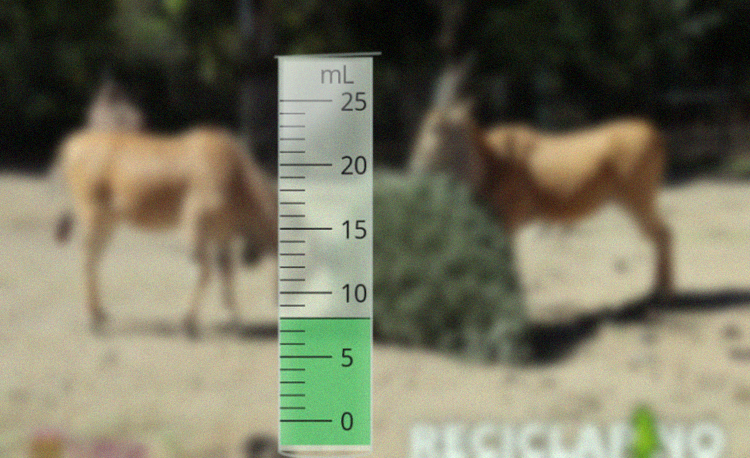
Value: 8,mL
